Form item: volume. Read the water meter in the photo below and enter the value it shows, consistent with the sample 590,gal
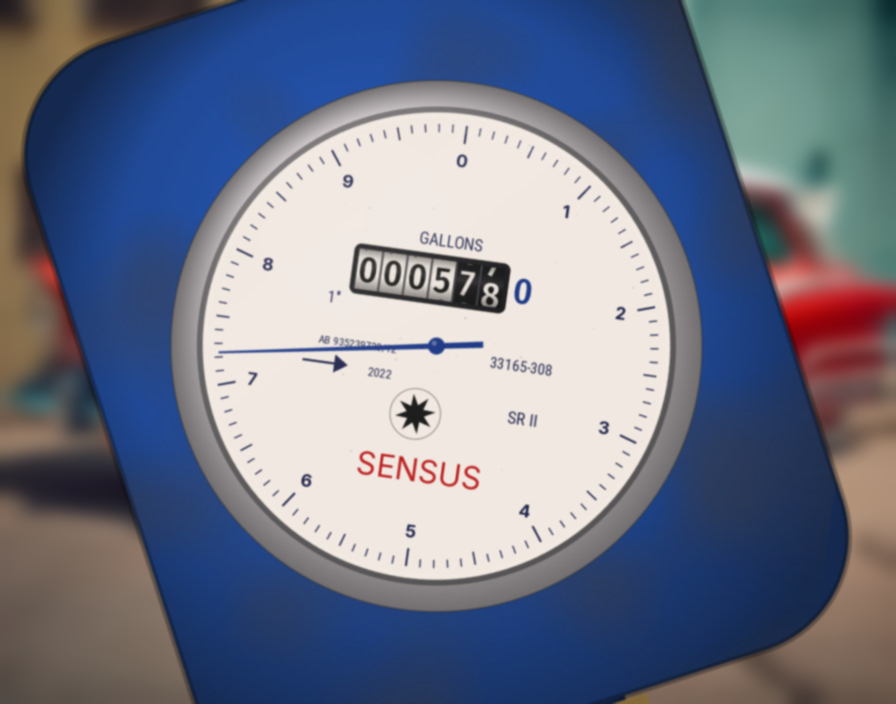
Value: 5777.2,gal
